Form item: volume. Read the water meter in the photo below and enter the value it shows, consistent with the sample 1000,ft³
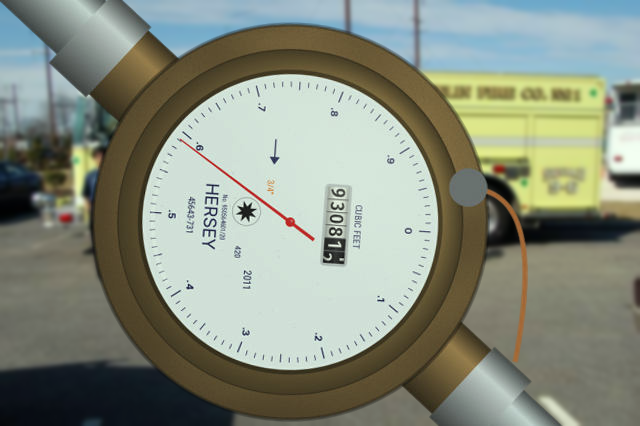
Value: 930811.59,ft³
